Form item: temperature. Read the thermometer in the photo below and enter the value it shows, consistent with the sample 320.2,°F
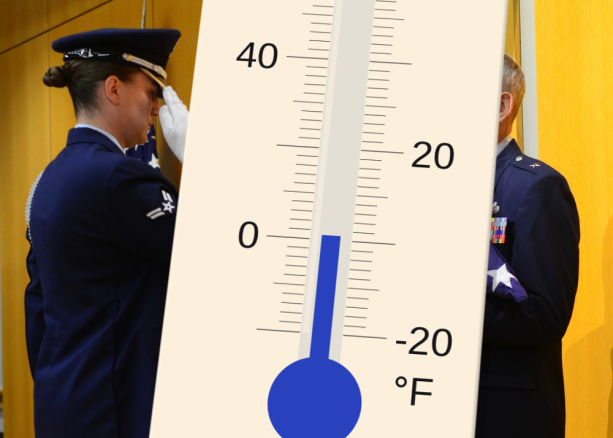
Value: 1,°F
